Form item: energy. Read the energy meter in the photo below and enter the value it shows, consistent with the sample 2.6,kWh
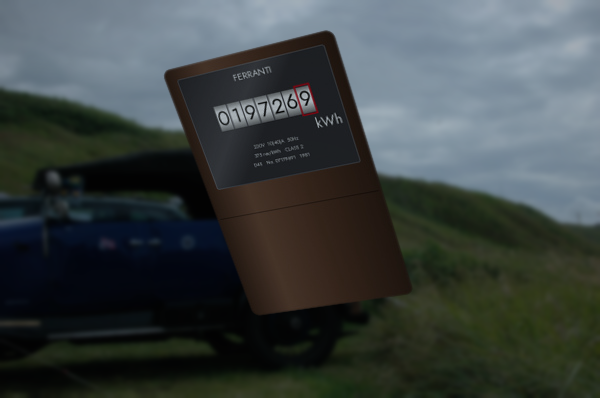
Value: 19726.9,kWh
